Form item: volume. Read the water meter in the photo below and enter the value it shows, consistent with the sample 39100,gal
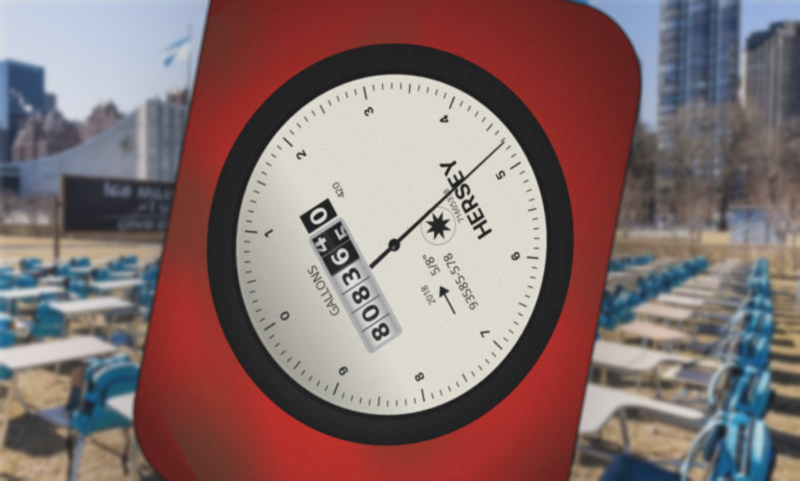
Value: 8083644.7,gal
